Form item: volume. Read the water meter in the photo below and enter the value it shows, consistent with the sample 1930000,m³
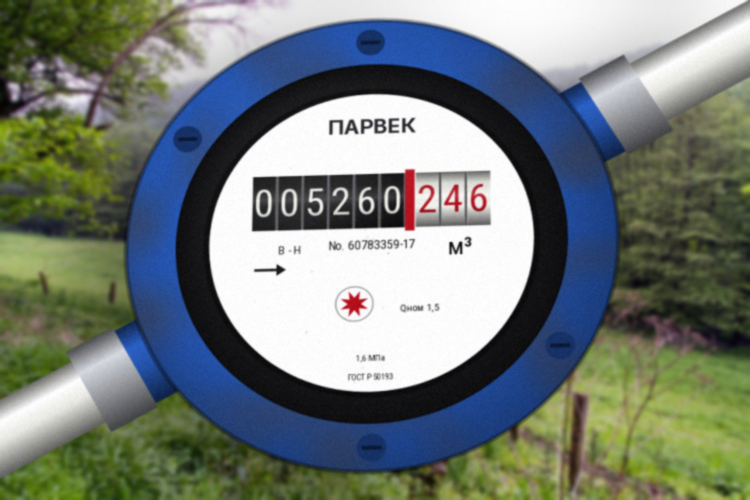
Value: 5260.246,m³
